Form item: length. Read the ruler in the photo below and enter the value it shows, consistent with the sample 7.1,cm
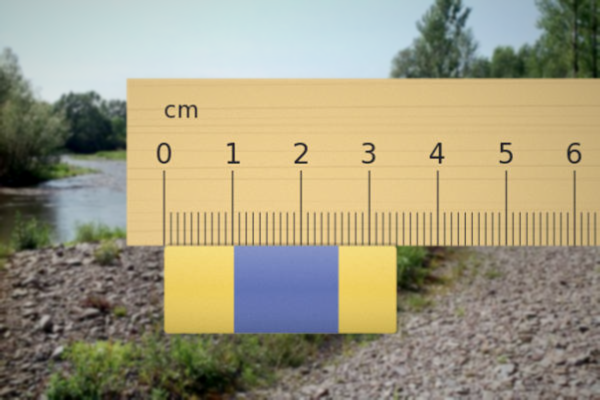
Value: 3.4,cm
